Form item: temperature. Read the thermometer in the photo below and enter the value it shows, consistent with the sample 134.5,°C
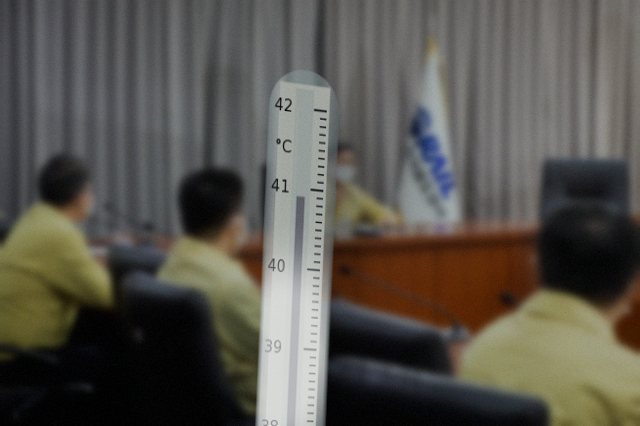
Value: 40.9,°C
